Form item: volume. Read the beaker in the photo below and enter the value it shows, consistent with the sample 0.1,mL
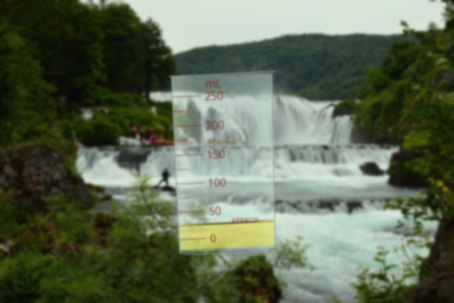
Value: 25,mL
